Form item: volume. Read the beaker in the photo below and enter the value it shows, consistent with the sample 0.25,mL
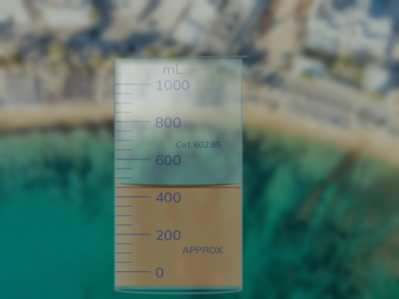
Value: 450,mL
